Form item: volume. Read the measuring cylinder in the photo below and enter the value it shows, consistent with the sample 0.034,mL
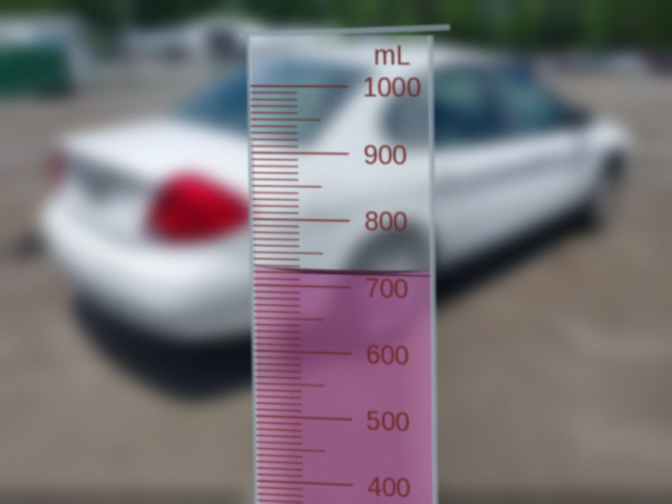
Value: 720,mL
